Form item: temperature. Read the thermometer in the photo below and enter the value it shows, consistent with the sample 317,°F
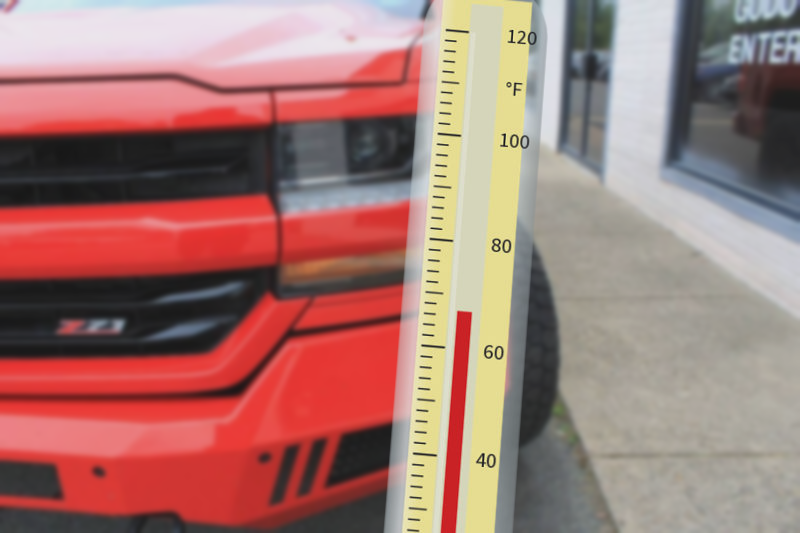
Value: 67,°F
